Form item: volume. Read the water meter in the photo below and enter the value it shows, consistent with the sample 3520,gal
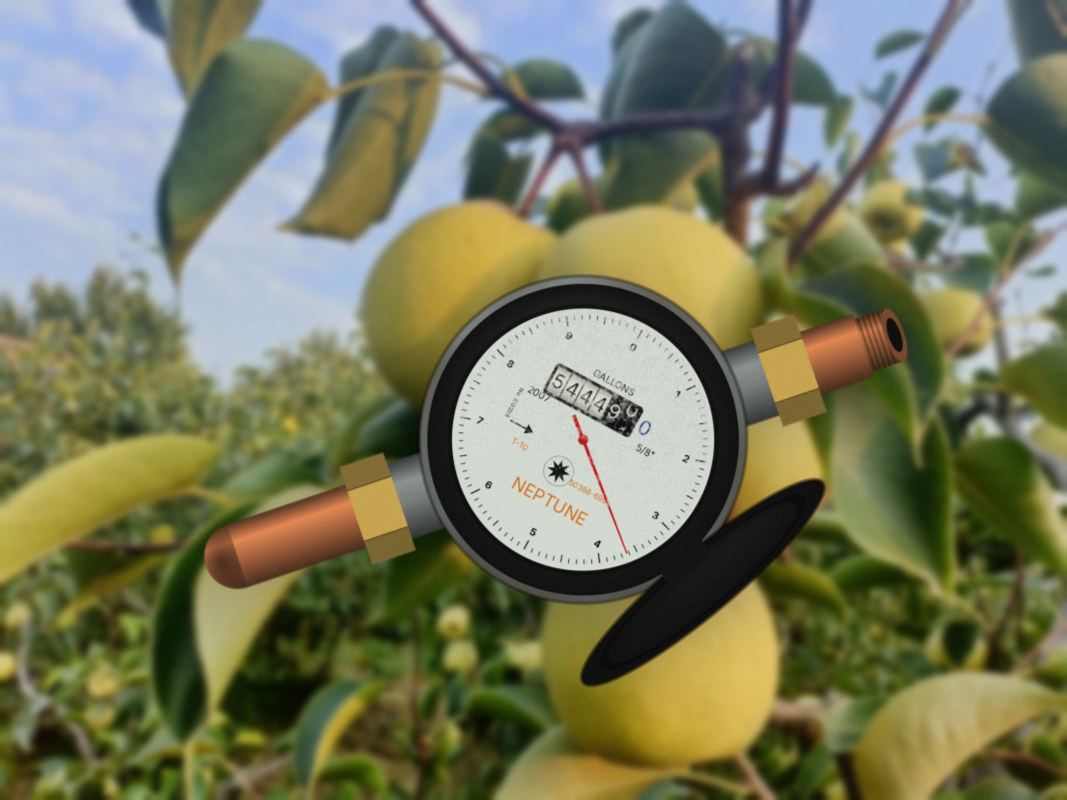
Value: 5444903.6,gal
